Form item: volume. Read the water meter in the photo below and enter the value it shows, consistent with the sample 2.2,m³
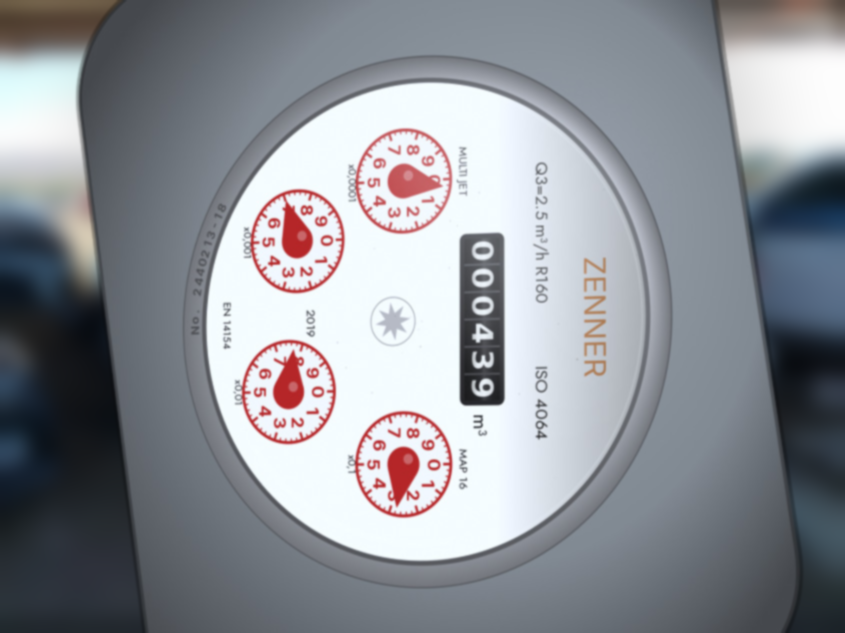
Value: 439.2770,m³
